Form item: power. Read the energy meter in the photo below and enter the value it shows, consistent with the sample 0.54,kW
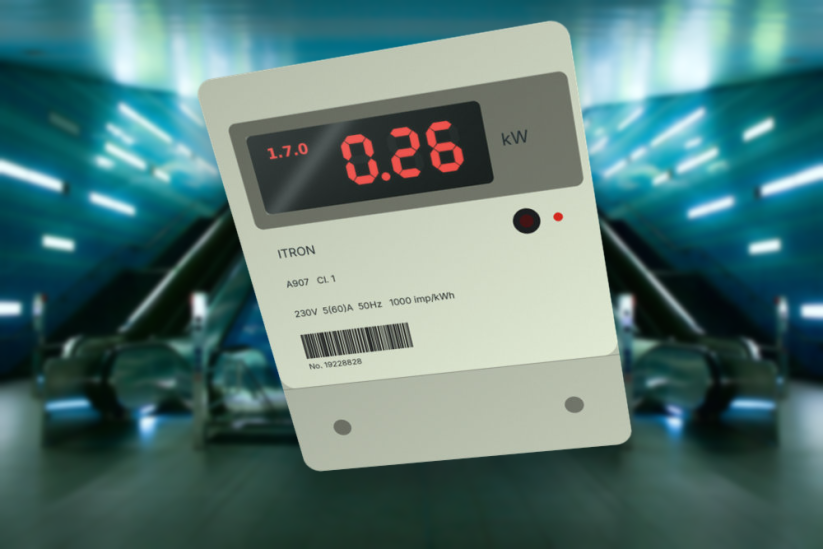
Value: 0.26,kW
